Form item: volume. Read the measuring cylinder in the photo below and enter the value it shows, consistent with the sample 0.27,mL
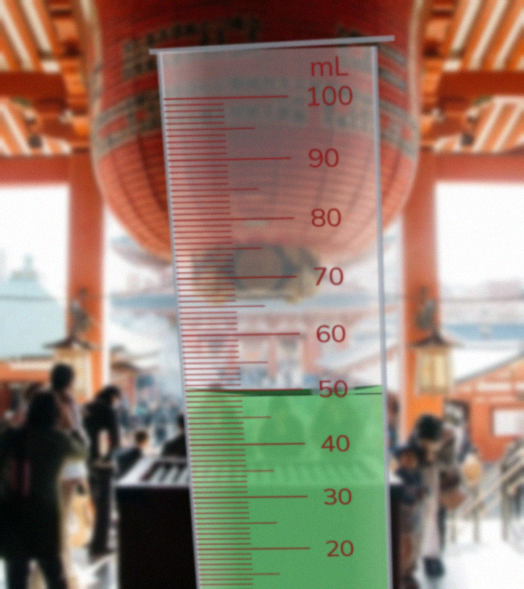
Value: 49,mL
